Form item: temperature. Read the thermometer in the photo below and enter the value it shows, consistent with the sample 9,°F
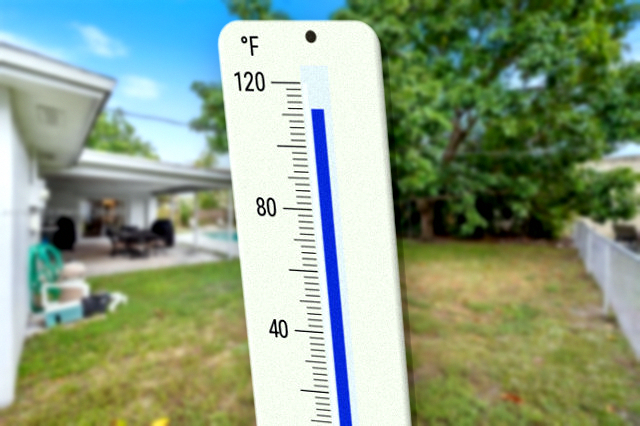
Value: 112,°F
